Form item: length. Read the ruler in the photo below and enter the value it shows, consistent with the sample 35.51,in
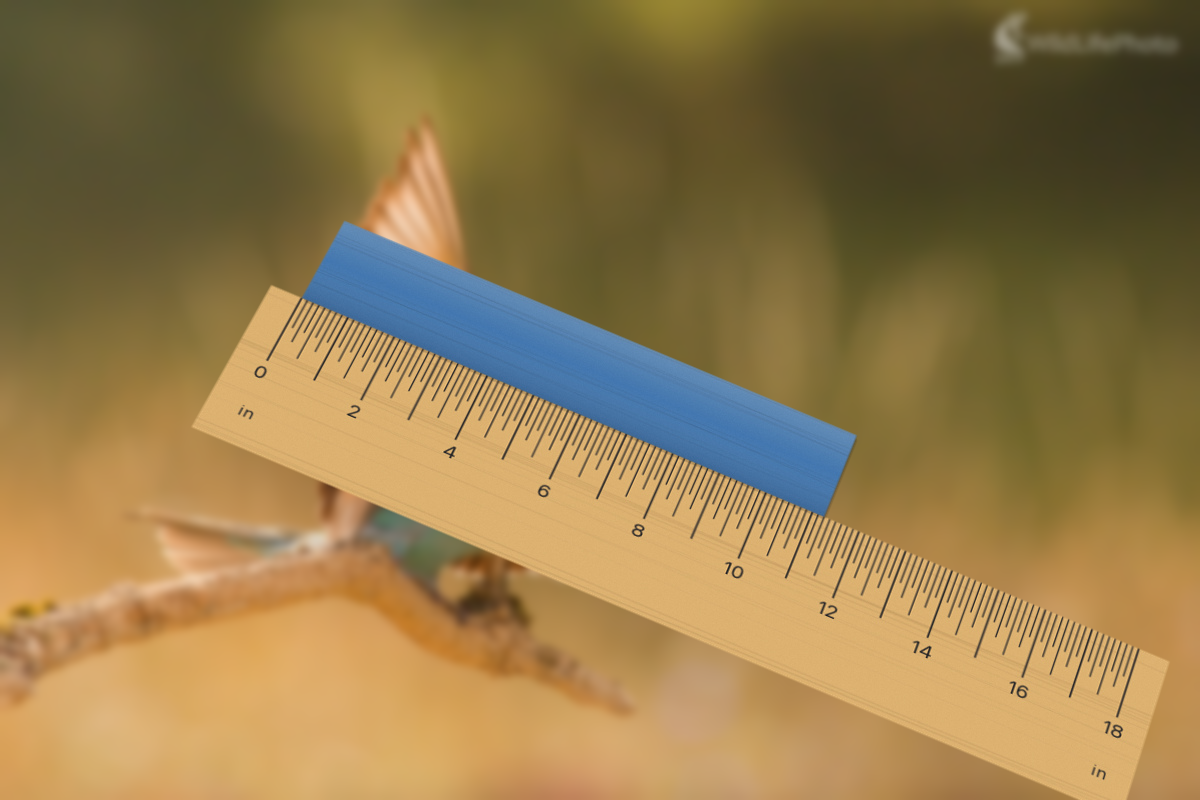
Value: 11.25,in
